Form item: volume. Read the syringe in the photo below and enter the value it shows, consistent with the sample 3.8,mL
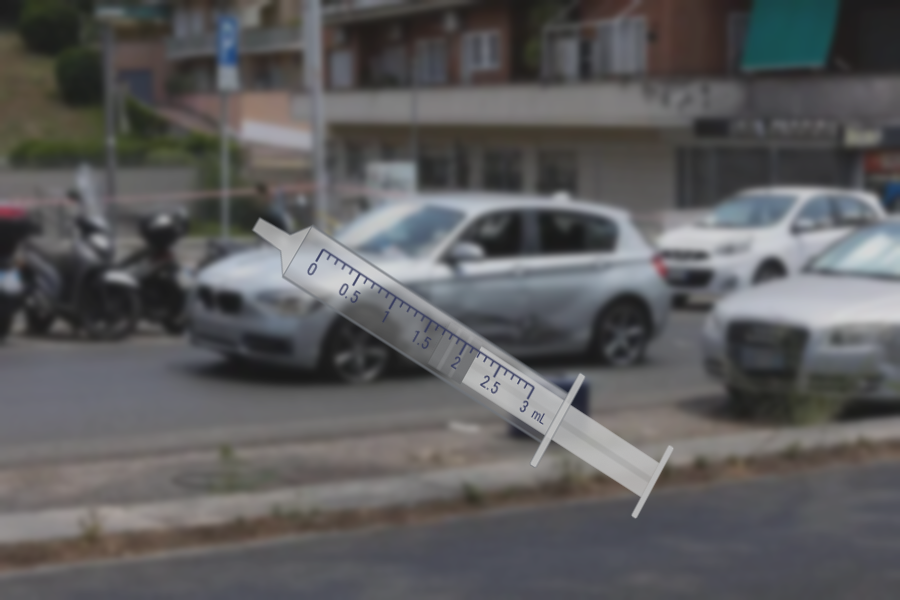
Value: 1.7,mL
